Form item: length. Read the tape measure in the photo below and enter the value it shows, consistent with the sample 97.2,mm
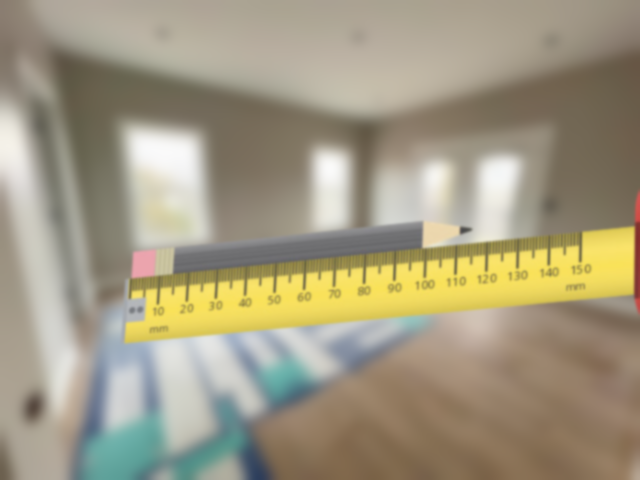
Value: 115,mm
